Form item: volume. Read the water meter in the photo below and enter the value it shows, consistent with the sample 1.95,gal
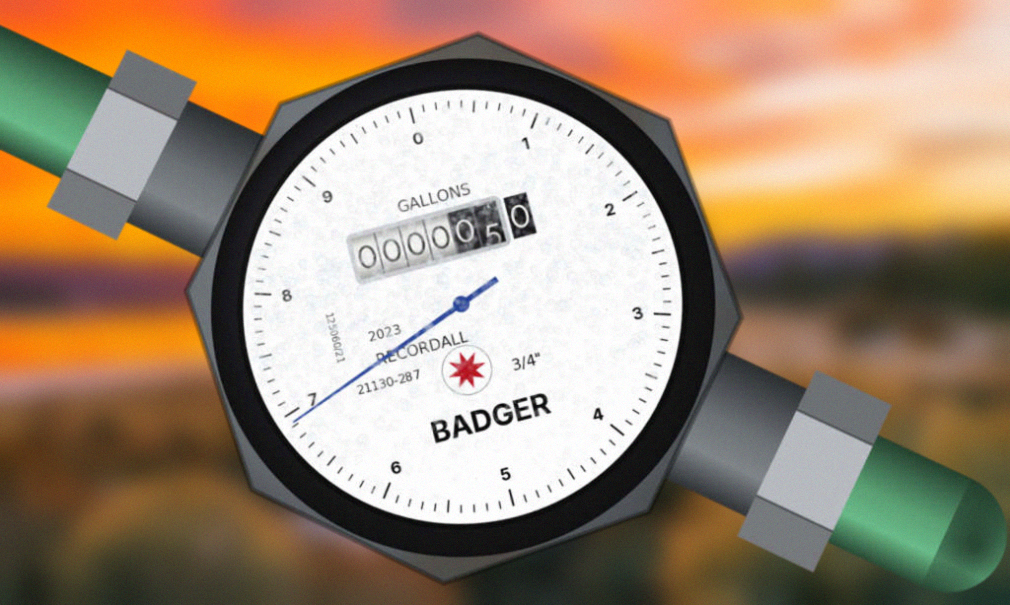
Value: 46.9,gal
